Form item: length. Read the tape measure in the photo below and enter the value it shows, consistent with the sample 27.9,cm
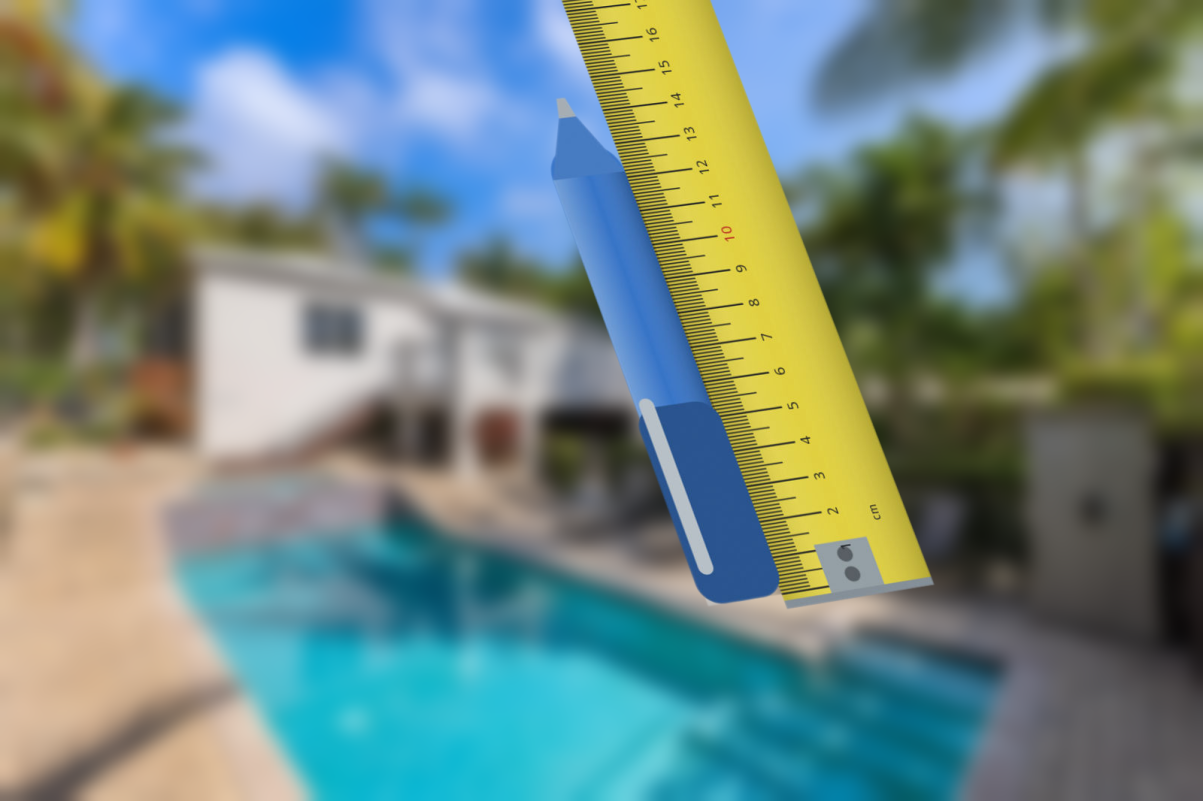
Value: 14.5,cm
